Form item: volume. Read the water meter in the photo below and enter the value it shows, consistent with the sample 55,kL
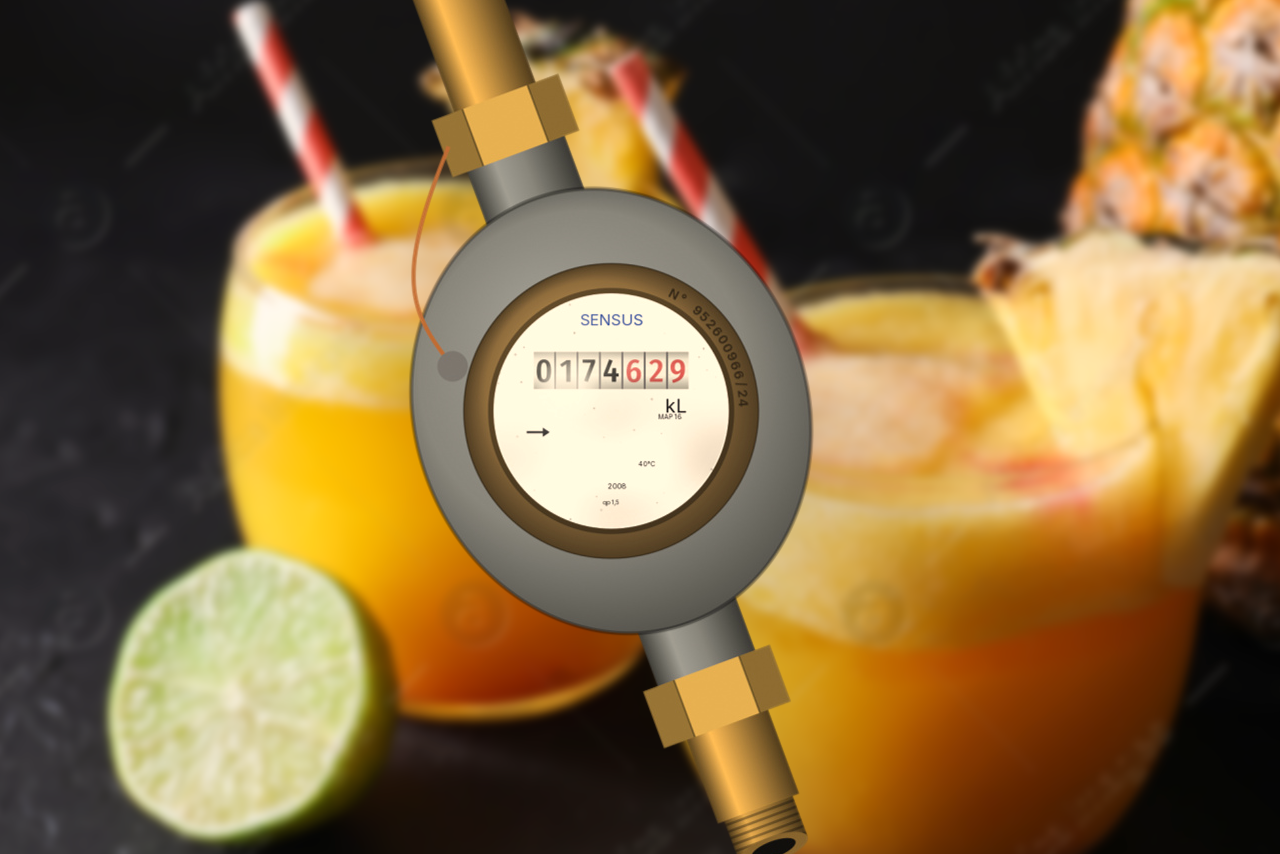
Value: 174.629,kL
